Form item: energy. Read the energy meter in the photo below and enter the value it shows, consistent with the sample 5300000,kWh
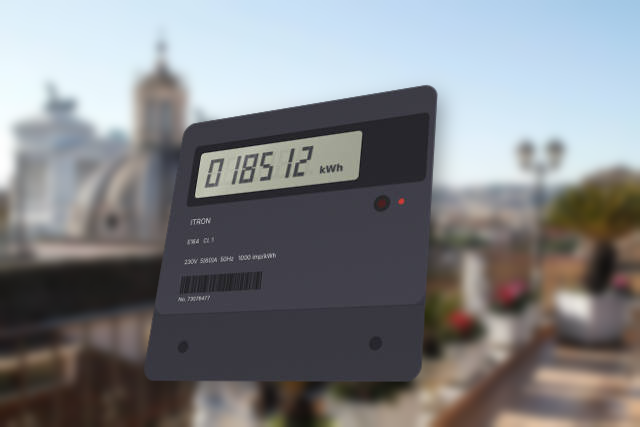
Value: 18512,kWh
